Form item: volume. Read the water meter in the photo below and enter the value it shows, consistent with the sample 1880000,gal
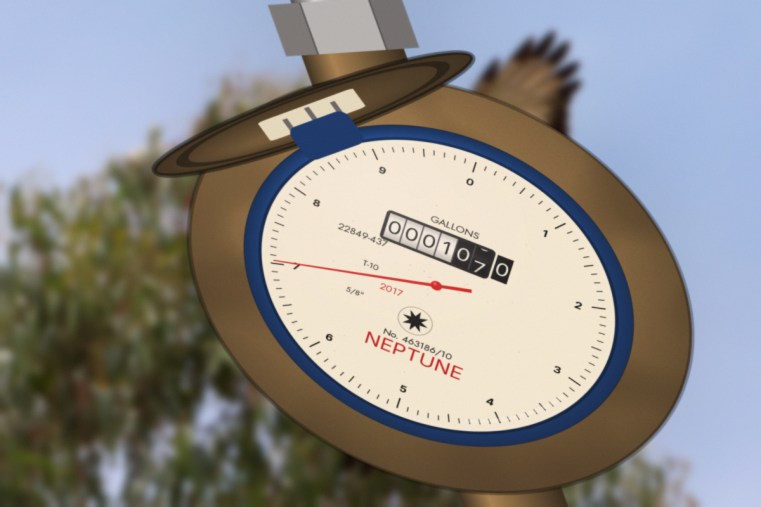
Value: 1067.0,gal
